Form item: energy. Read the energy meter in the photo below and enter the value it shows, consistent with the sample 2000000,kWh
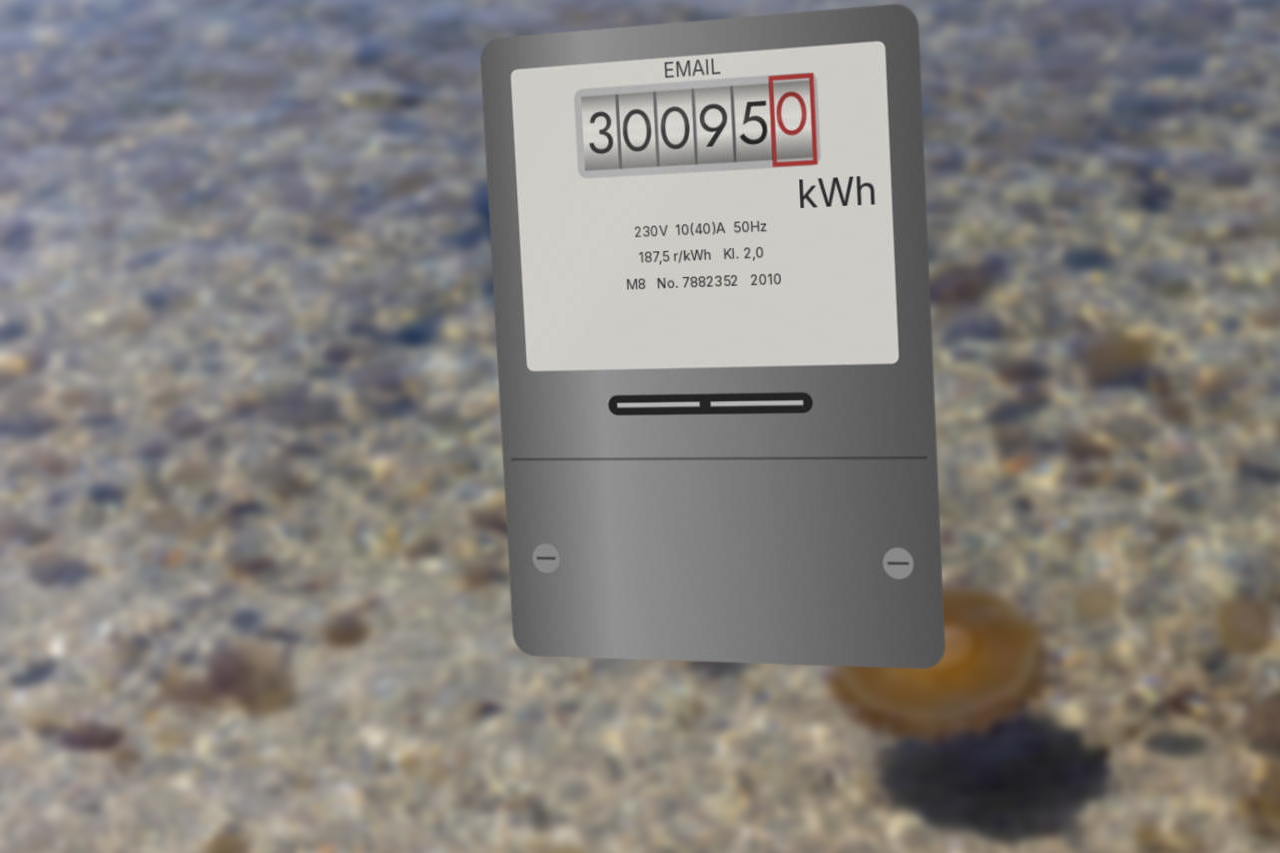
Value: 30095.0,kWh
